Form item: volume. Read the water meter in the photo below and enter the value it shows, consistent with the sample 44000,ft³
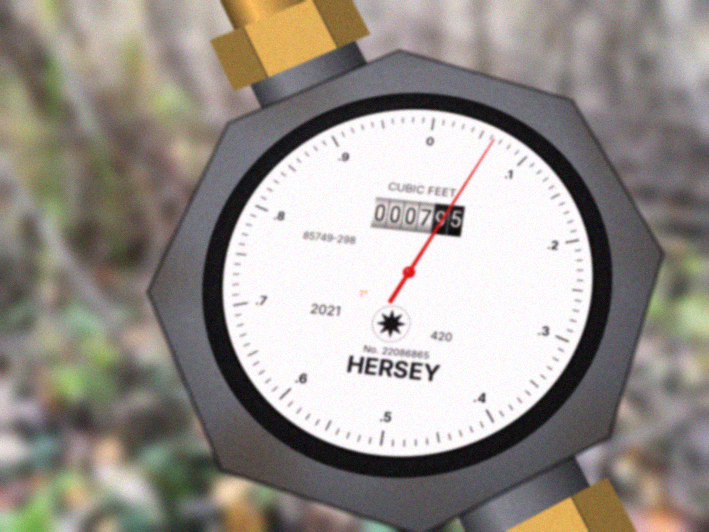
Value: 795.06,ft³
